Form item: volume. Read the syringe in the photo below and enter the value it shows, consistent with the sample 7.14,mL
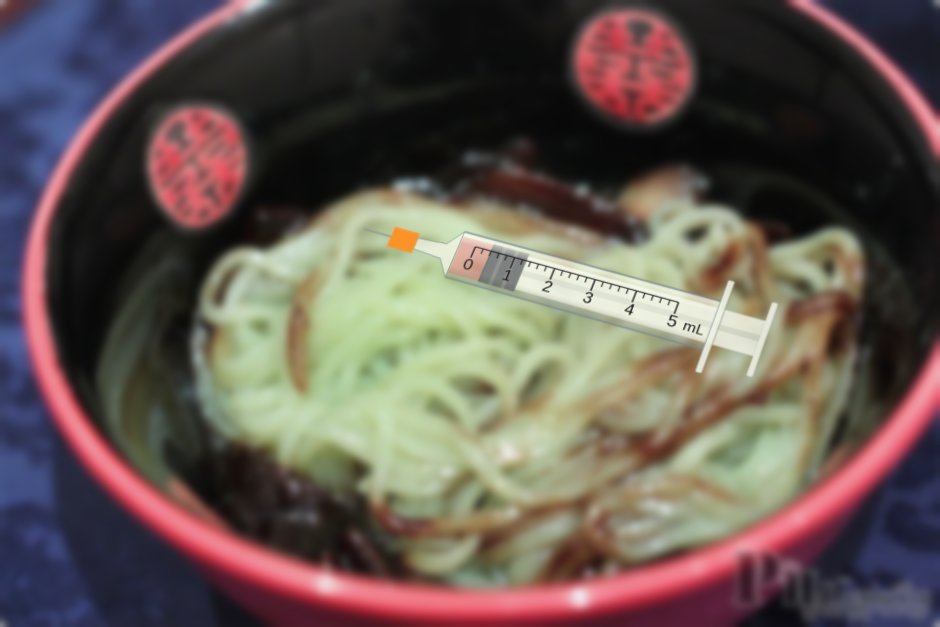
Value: 0.4,mL
